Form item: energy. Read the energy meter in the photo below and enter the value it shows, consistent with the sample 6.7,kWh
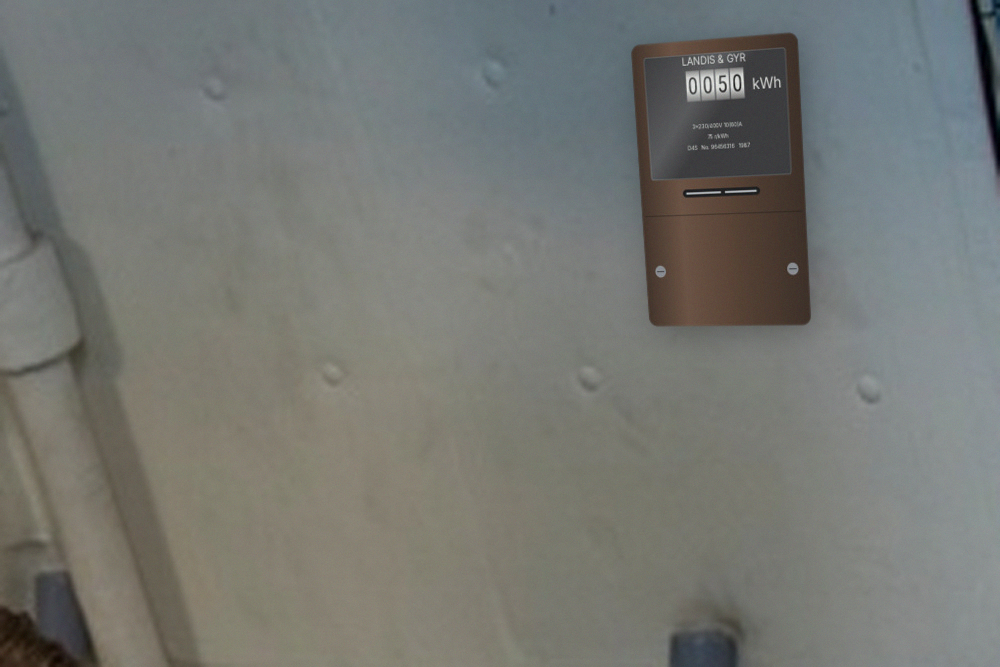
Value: 50,kWh
